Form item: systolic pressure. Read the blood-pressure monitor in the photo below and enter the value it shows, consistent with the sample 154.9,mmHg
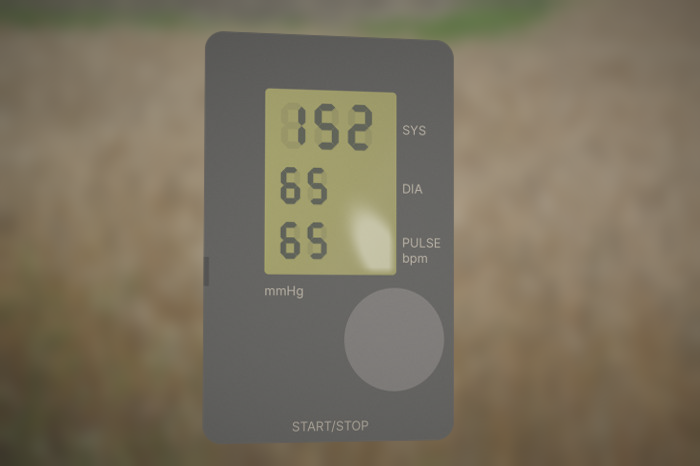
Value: 152,mmHg
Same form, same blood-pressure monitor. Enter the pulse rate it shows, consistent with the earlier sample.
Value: 65,bpm
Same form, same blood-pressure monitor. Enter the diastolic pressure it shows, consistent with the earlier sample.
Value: 65,mmHg
